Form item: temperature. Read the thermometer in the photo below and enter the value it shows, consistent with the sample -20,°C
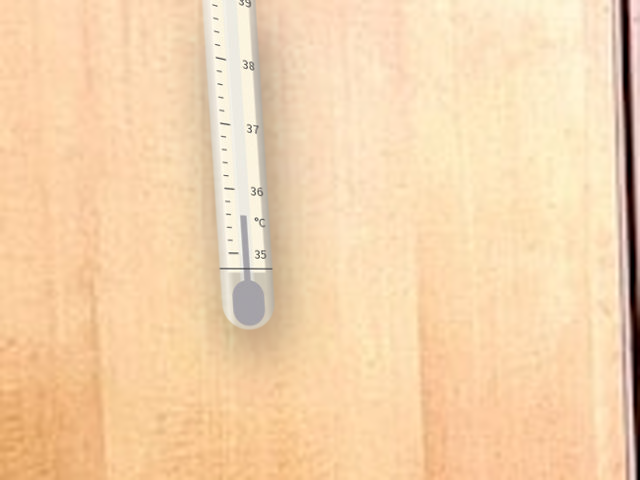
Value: 35.6,°C
